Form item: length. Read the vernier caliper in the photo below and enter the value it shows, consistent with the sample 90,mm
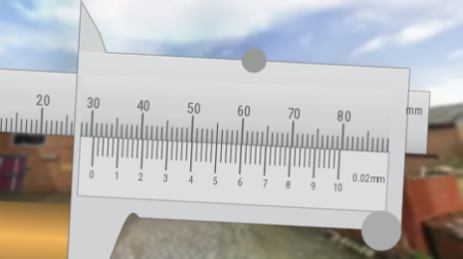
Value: 30.5,mm
